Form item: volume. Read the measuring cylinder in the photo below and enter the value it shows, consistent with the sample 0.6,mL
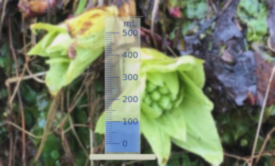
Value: 100,mL
